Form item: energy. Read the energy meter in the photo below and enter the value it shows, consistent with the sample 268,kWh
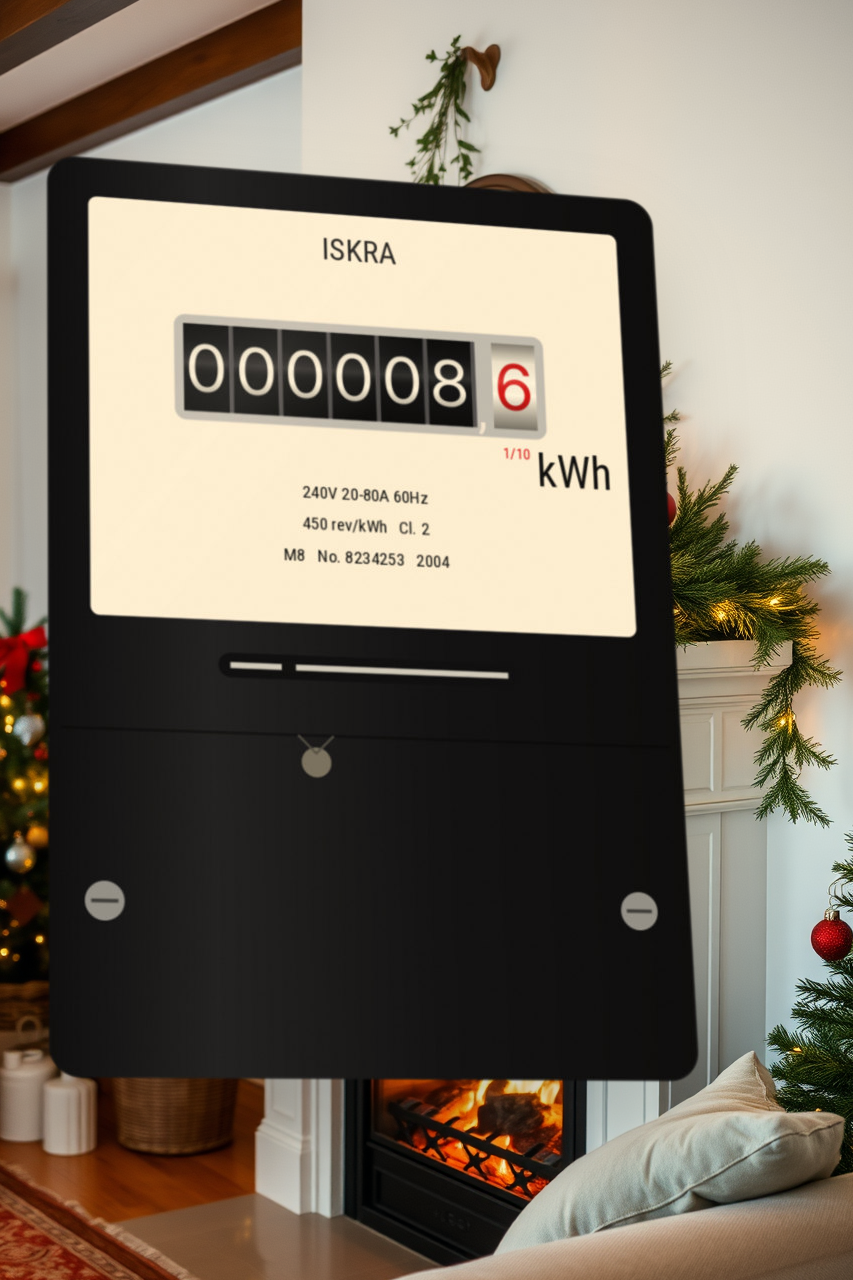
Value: 8.6,kWh
